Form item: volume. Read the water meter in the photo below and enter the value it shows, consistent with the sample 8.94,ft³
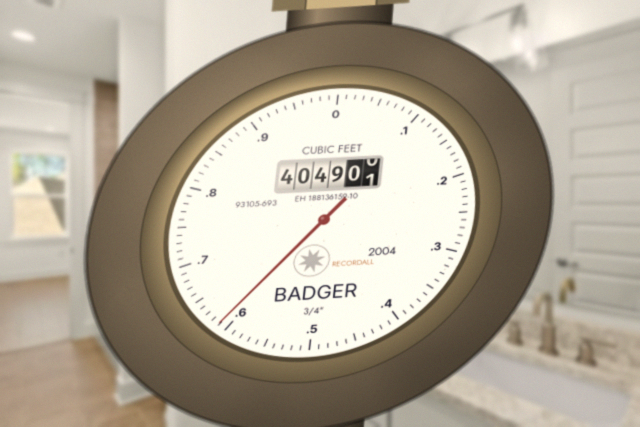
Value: 404900.61,ft³
